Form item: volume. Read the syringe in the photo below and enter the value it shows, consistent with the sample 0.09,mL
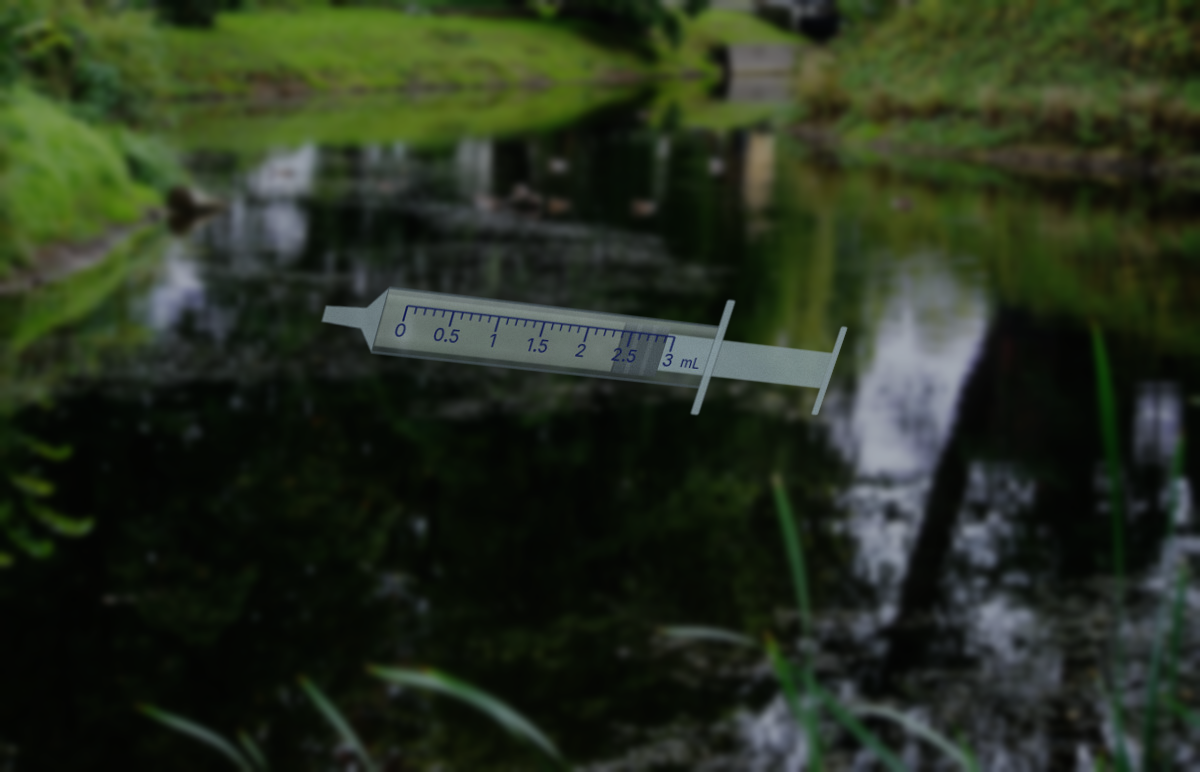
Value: 2.4,mL
